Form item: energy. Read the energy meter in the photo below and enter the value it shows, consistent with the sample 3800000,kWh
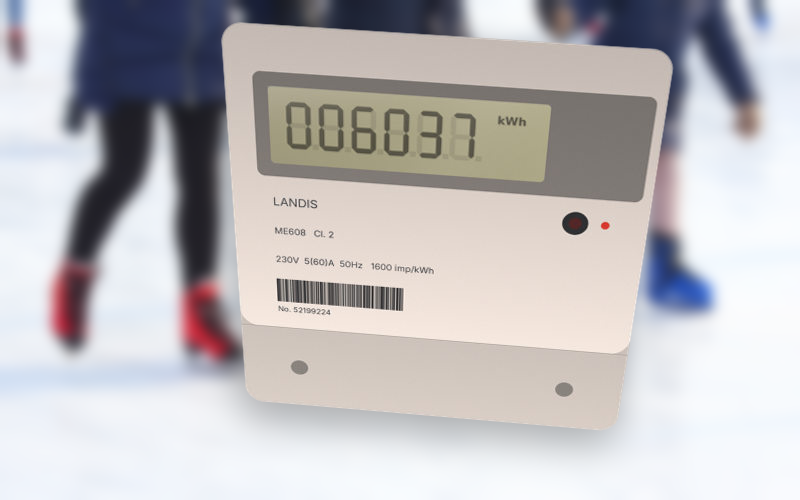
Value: 6037,kWh
